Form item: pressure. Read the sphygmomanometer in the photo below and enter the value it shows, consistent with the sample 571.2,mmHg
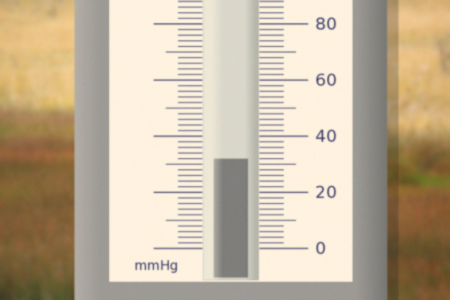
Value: 32,mmHg
